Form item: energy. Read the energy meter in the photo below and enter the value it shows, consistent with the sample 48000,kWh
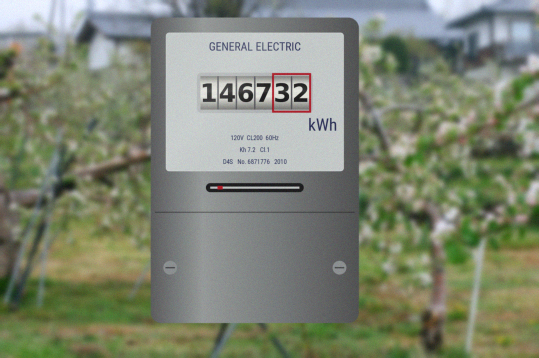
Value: 1467.32,kWh
